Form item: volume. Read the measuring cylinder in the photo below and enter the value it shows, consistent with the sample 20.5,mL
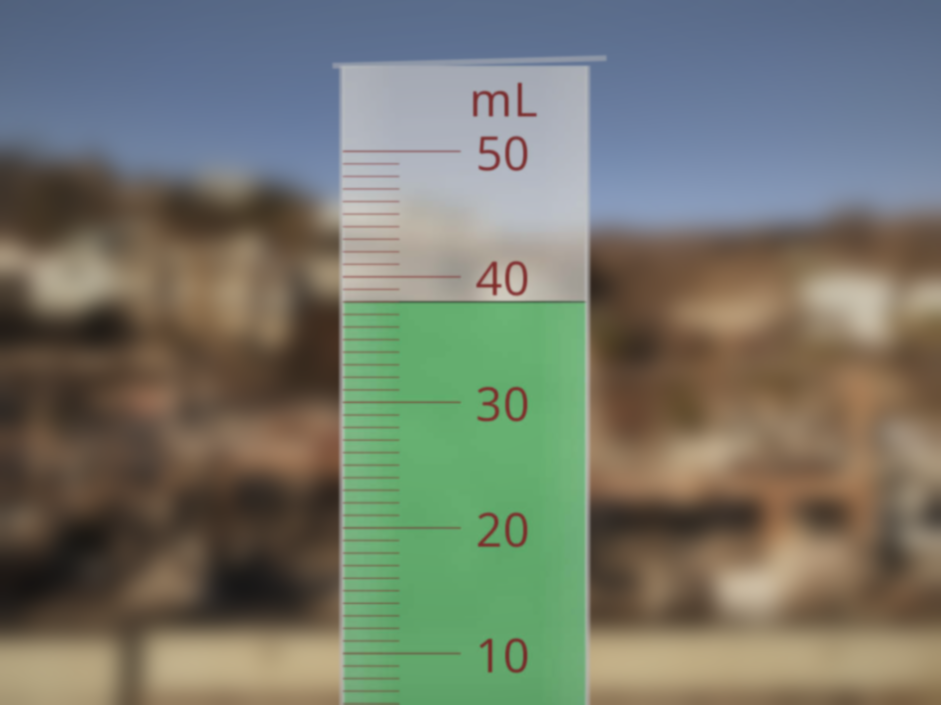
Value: 38,mL
